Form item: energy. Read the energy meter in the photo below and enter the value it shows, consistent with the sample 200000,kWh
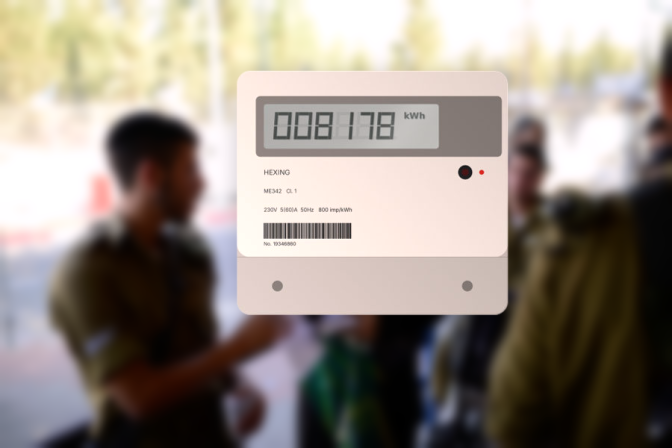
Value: 8178,kWh
